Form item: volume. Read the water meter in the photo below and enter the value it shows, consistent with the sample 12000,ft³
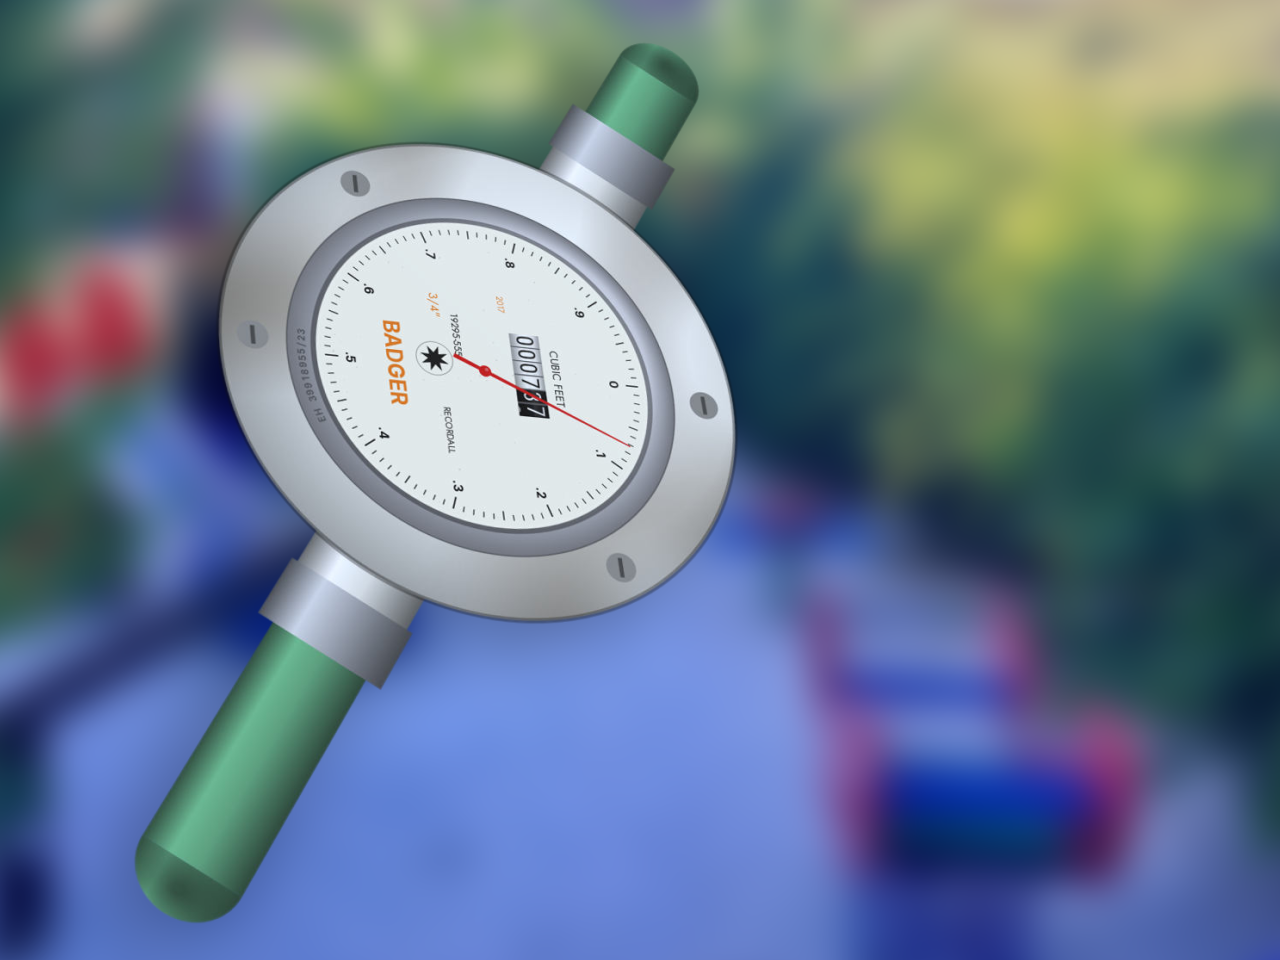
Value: 737.07,ft³
